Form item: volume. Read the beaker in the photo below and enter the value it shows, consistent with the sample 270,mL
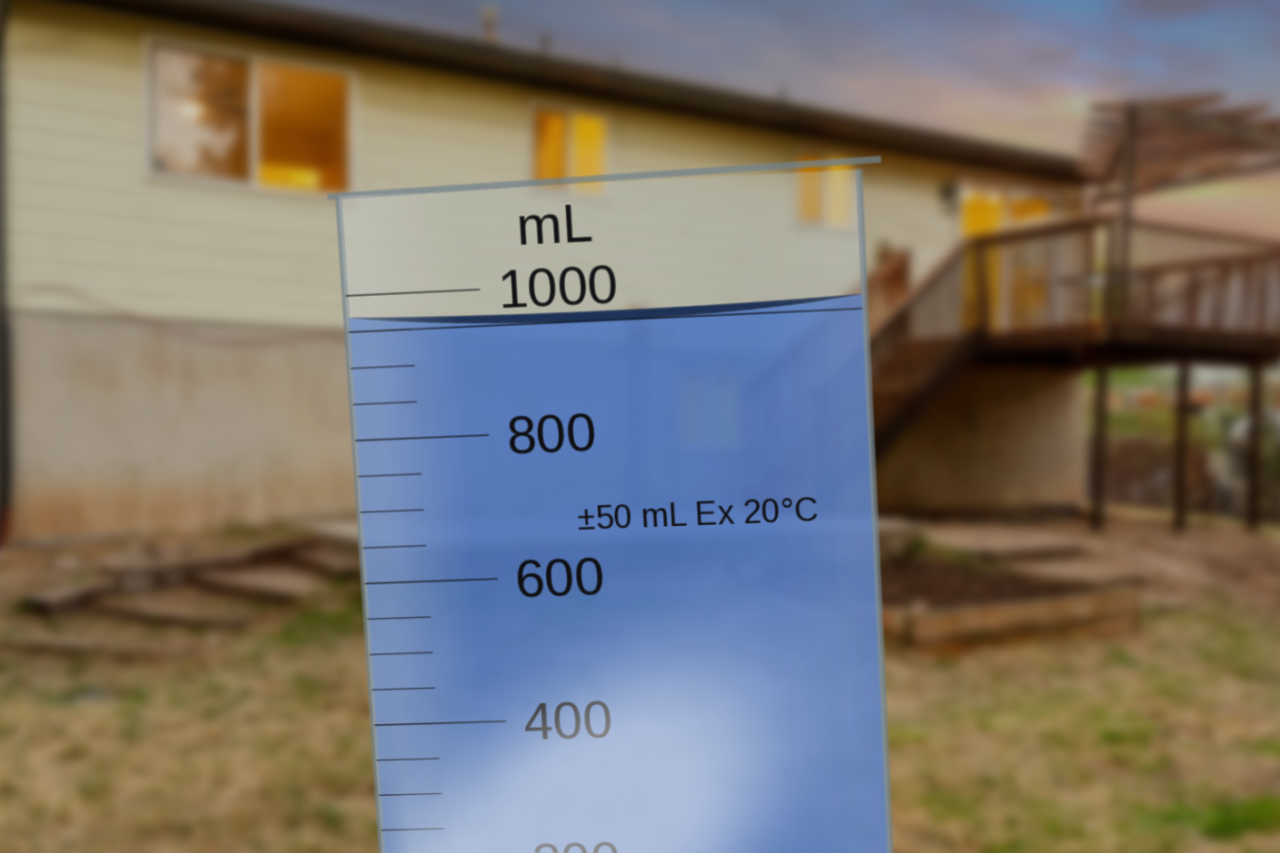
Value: 950,mL
